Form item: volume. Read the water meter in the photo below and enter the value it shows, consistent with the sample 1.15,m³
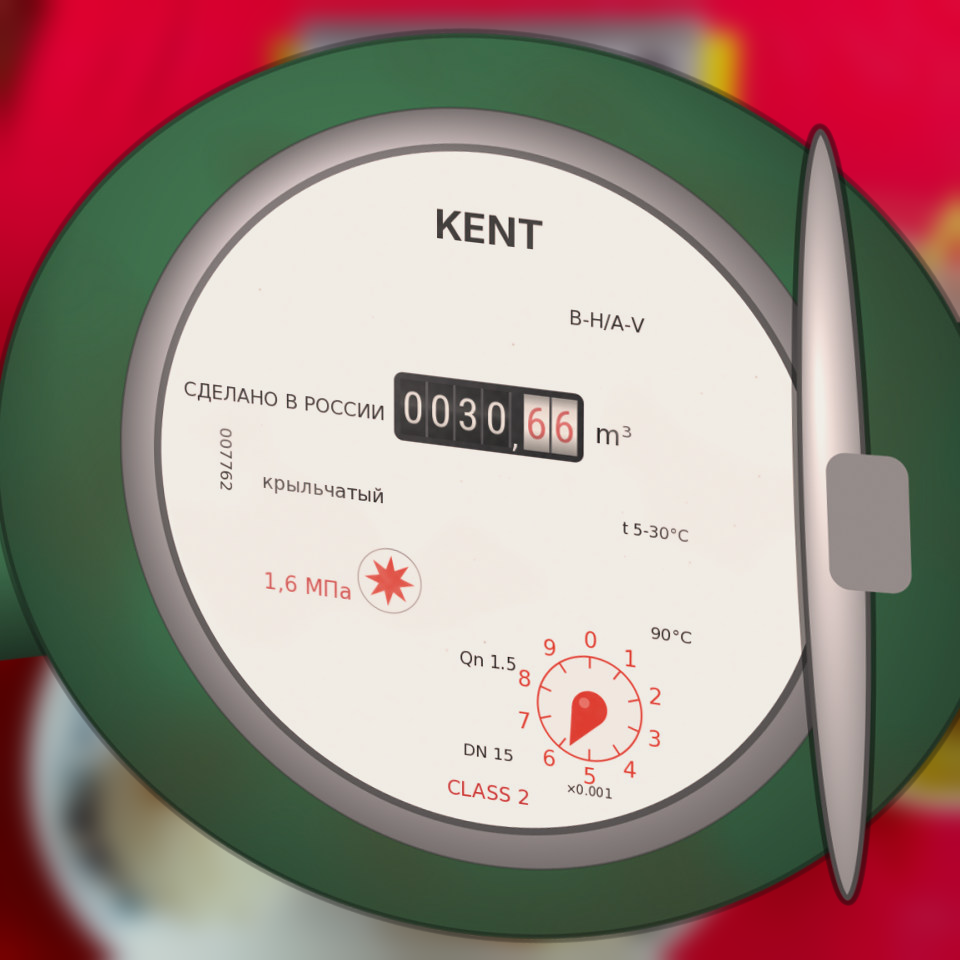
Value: 30.665,m³
